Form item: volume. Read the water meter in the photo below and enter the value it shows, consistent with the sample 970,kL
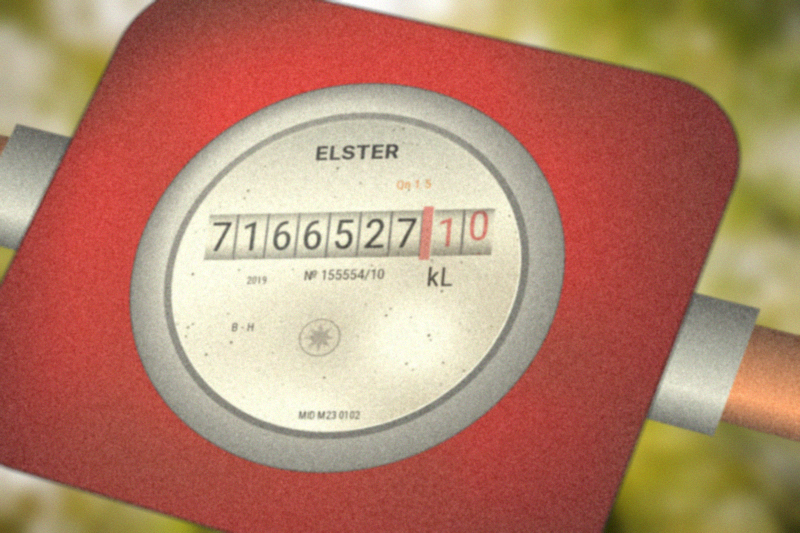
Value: 7166527.10,kL
